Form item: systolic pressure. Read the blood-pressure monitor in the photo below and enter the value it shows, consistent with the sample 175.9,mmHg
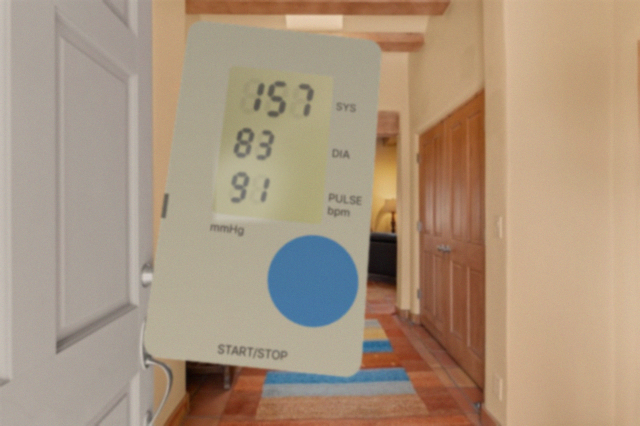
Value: 157,mmHg
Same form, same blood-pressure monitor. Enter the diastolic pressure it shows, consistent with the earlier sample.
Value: 83,mmHg
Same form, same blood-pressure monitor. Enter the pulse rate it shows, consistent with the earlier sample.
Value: 91,bpm
